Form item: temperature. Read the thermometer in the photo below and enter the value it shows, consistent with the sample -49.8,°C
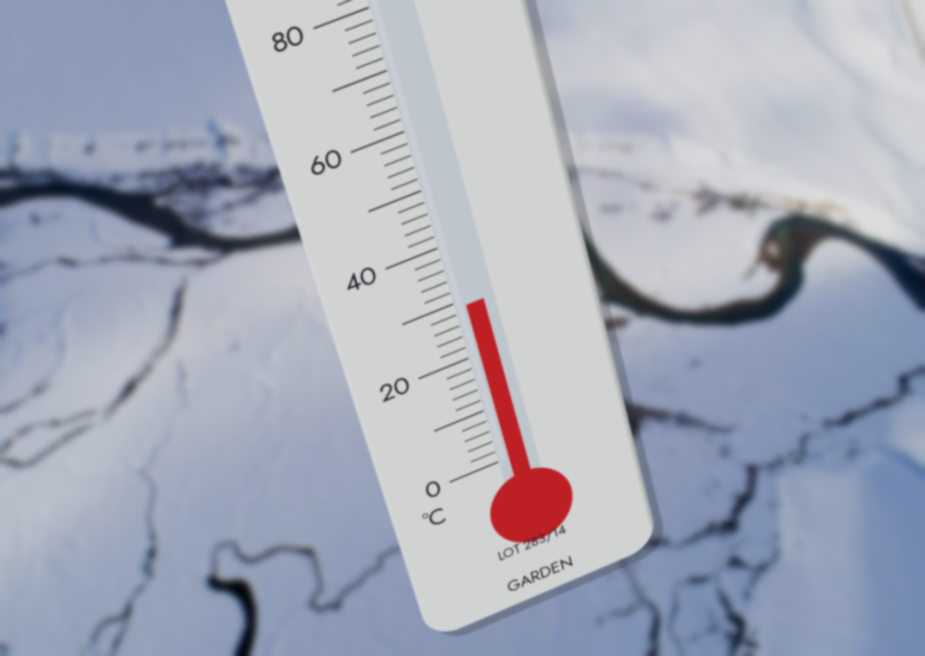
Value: 29,°C
